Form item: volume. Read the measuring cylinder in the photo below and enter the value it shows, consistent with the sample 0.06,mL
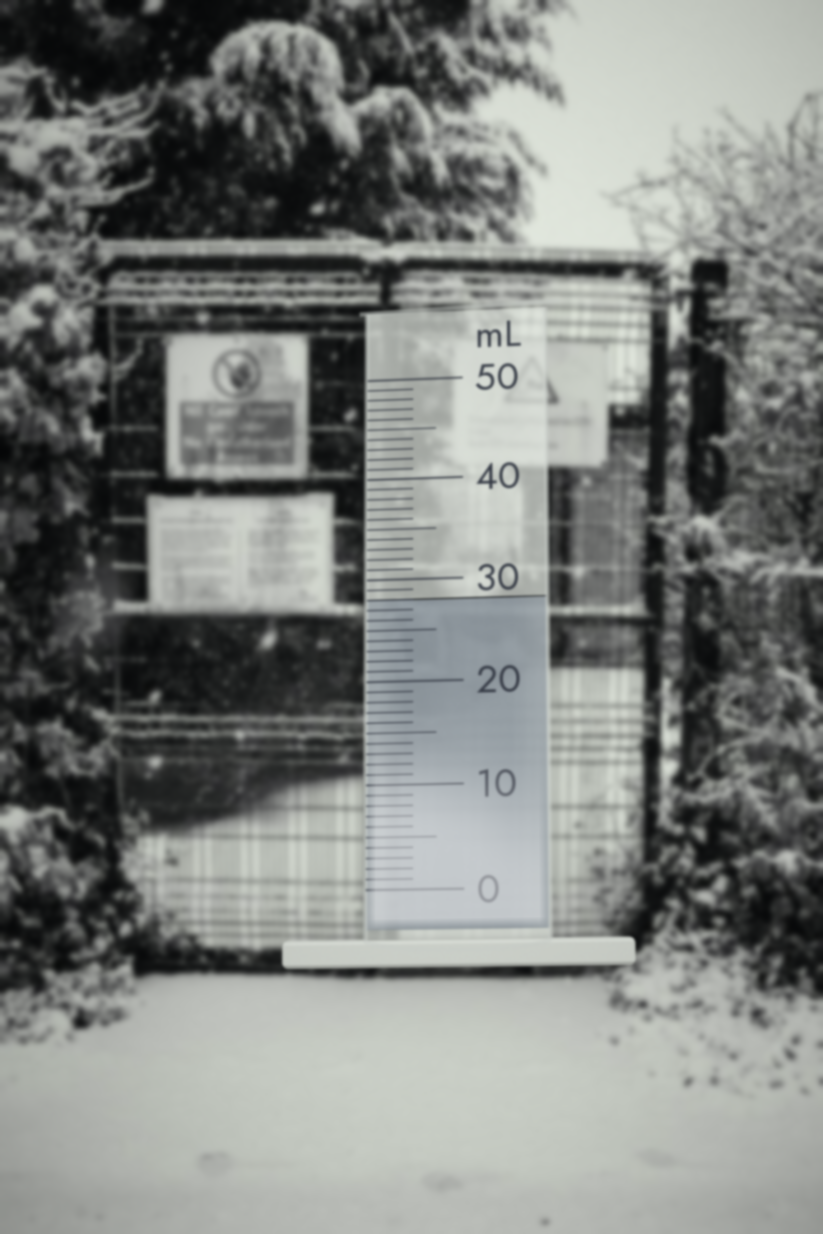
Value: 28,mL
